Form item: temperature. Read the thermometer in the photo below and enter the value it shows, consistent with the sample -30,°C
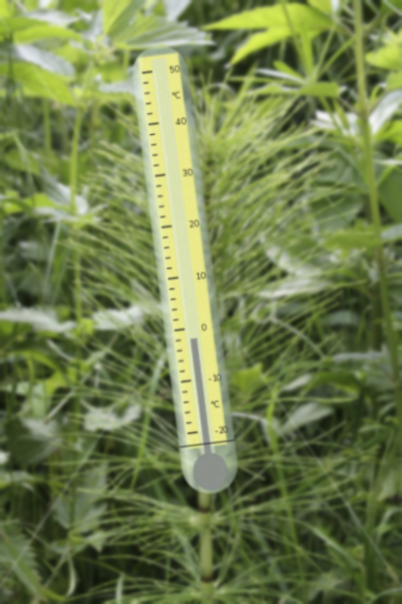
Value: -2,°C
